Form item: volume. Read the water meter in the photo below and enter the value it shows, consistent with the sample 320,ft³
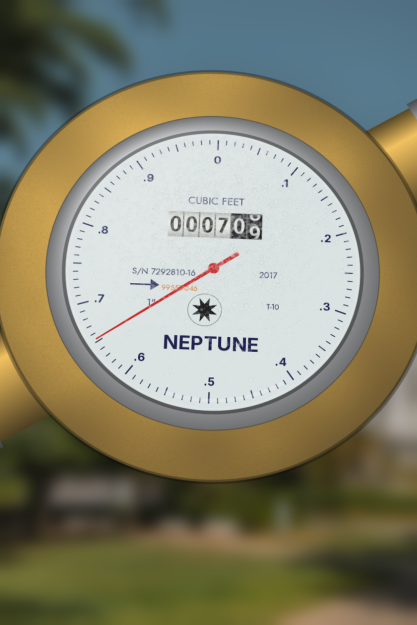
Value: 708.65,ft³
